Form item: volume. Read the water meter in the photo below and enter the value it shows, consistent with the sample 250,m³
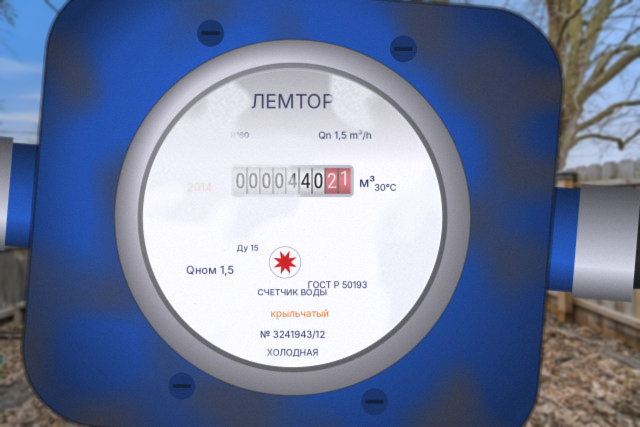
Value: 440.21,m³
